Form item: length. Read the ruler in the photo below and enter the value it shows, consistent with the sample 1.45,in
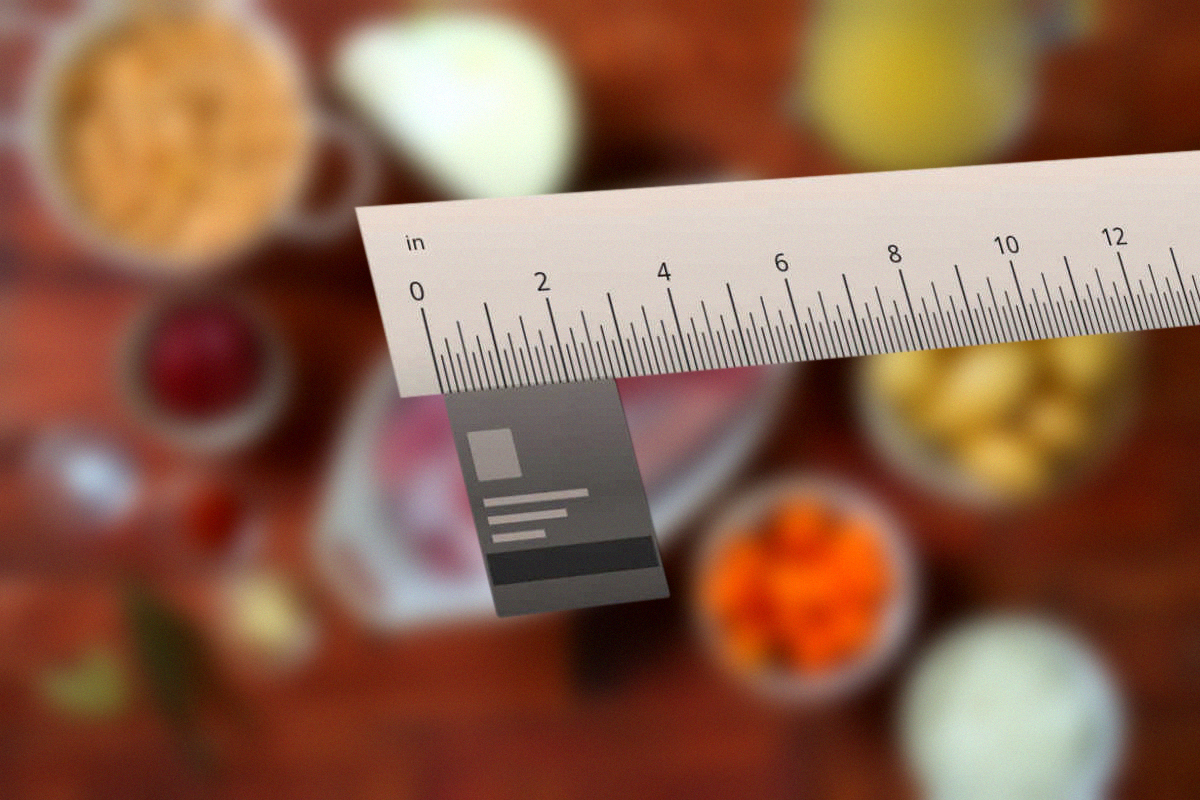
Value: 2.75,in
